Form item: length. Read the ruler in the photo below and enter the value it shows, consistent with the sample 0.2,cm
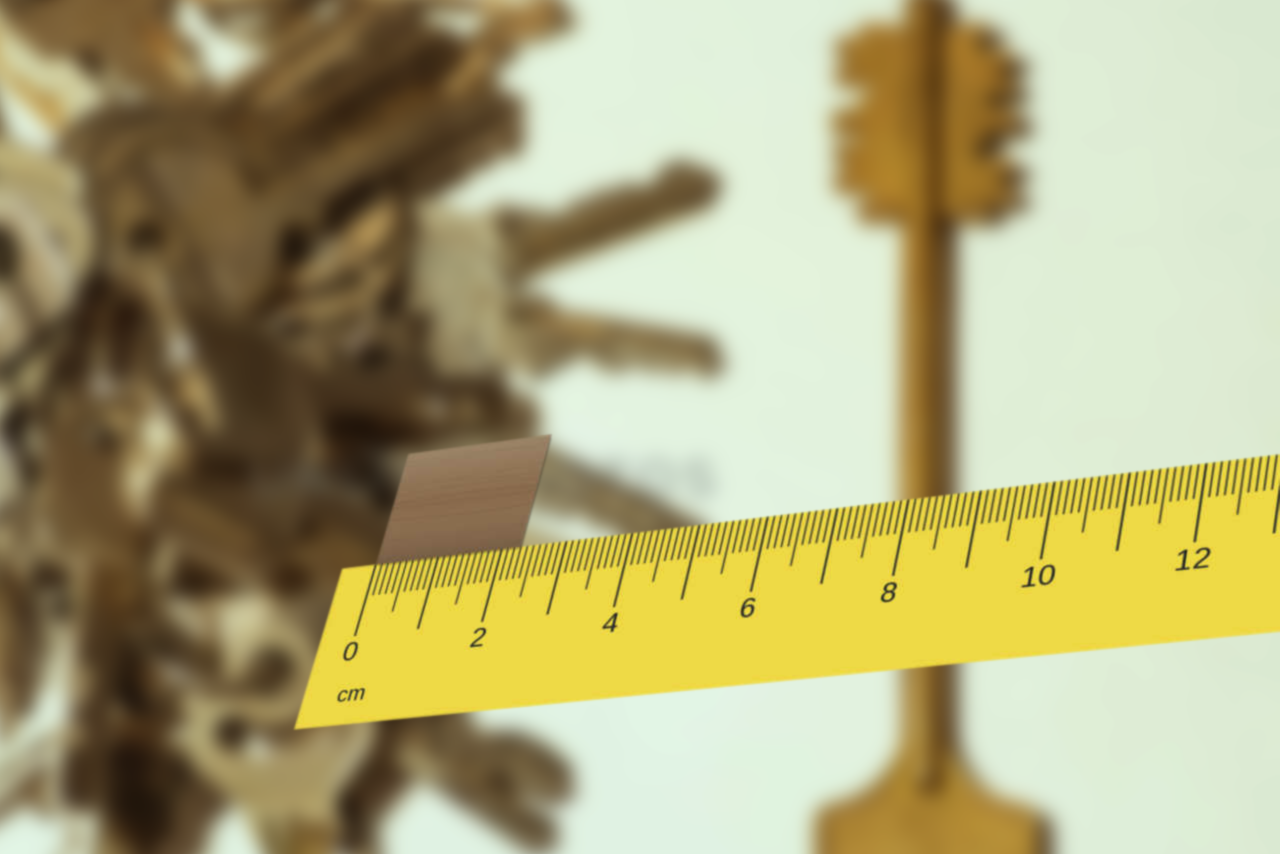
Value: 2.3,cm
